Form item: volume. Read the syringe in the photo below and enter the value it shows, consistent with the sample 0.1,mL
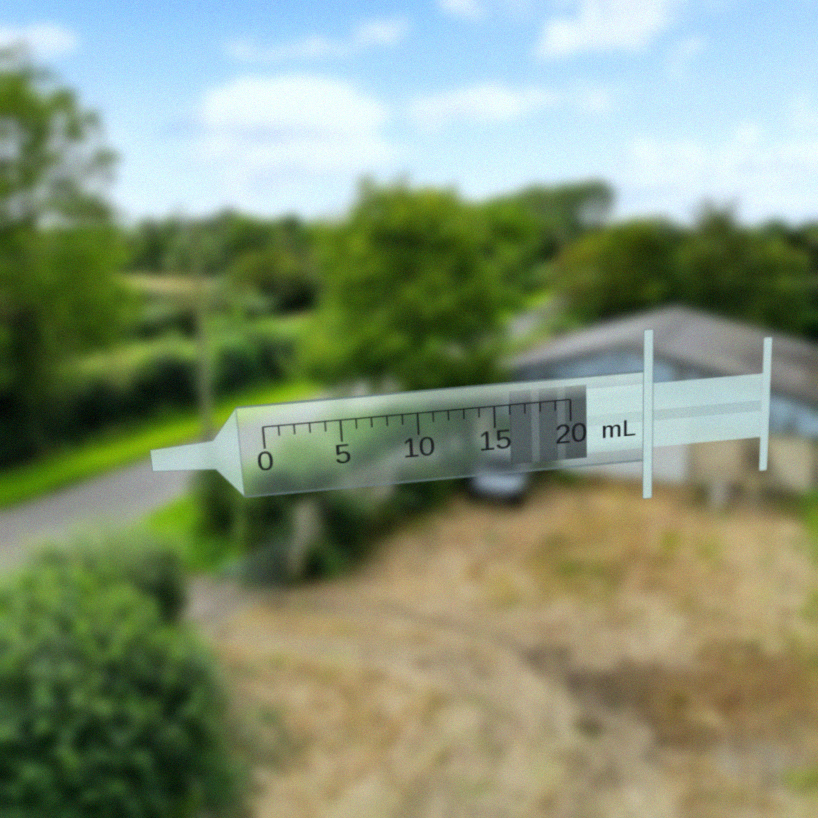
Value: 16,mL
